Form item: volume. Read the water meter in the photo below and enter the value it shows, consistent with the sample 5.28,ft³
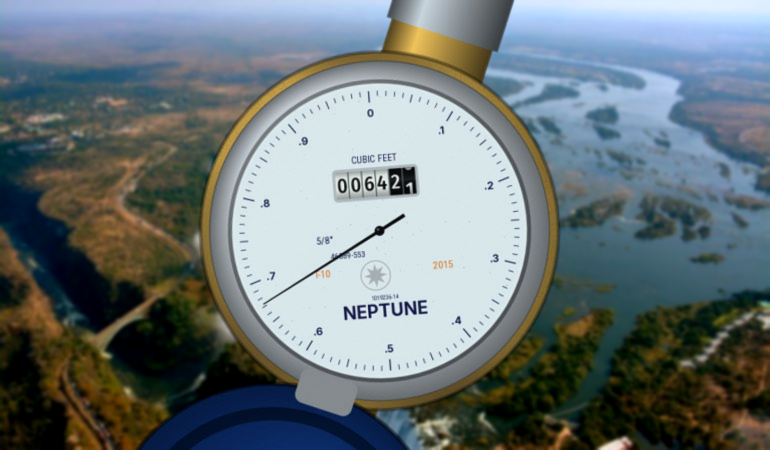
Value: 6420.67,ft³
